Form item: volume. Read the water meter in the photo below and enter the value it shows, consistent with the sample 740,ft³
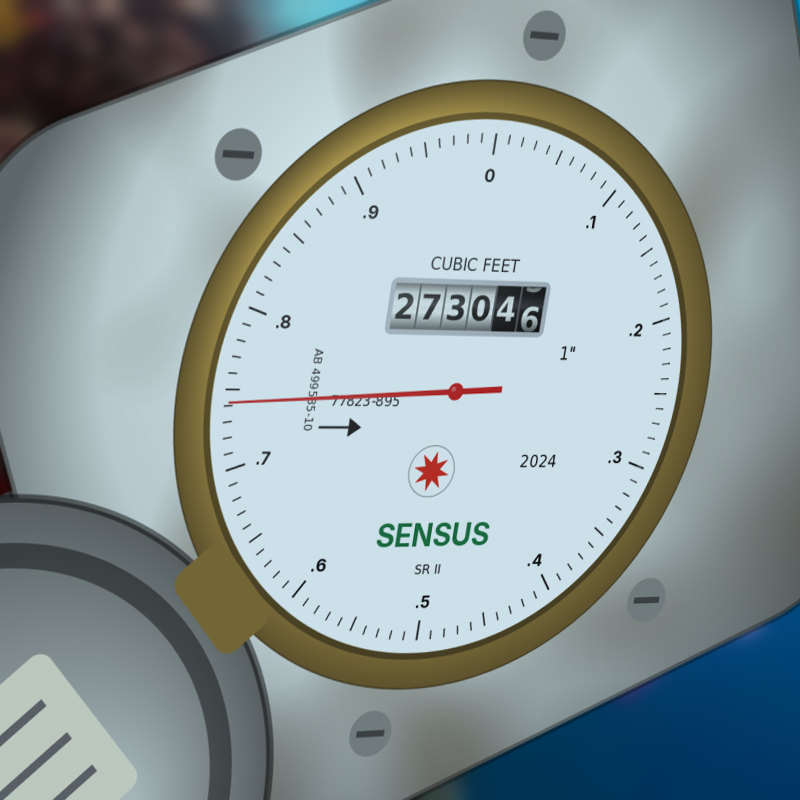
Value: 273045.74,ft³
